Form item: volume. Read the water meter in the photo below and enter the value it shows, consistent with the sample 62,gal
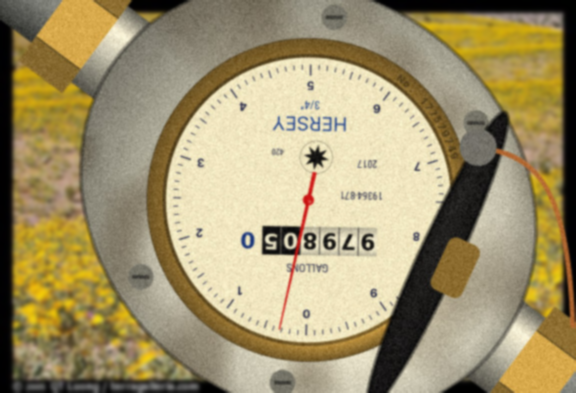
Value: 9798050.3,gal
